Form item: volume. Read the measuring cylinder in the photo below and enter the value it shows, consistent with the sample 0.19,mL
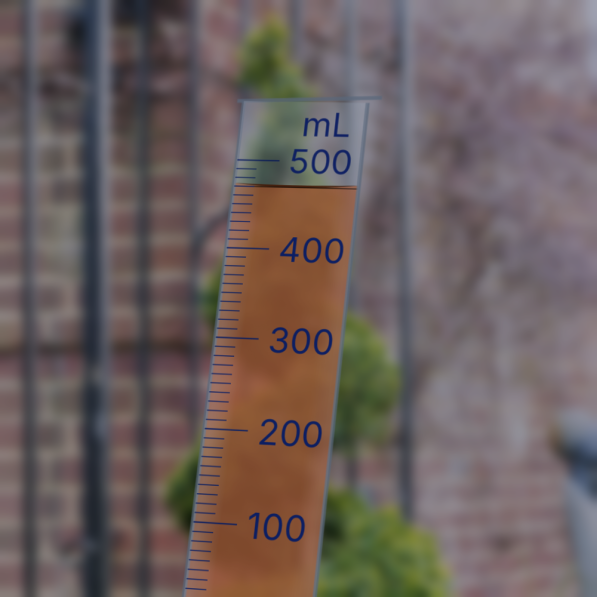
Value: 470,mL
